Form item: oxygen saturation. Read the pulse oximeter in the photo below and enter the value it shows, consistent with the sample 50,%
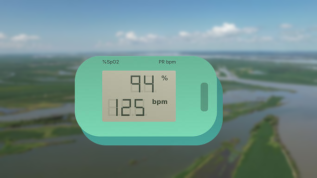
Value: 94,%
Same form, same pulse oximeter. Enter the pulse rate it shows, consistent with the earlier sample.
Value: 125,bpm
